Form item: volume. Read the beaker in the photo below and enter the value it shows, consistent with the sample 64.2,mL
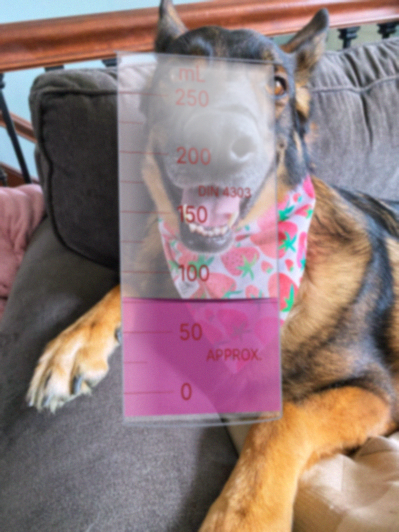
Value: 75,mL
